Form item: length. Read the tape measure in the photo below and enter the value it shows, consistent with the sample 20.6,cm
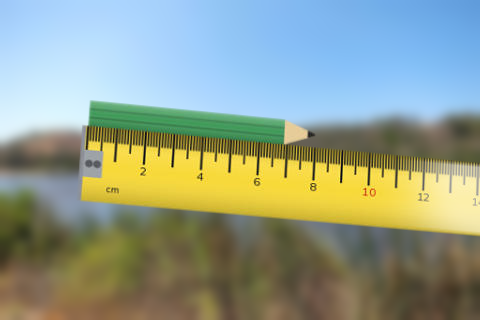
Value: 8,cm
